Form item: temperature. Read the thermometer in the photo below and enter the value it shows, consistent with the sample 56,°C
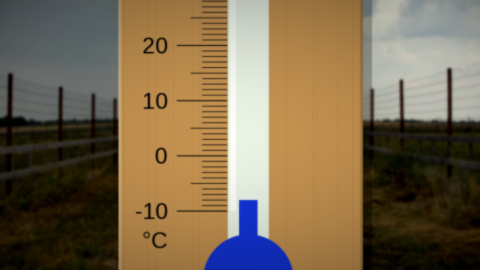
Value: -8,°C
